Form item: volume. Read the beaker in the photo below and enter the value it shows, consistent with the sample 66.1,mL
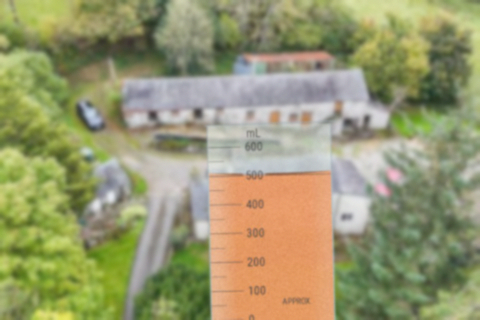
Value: 500,mL
